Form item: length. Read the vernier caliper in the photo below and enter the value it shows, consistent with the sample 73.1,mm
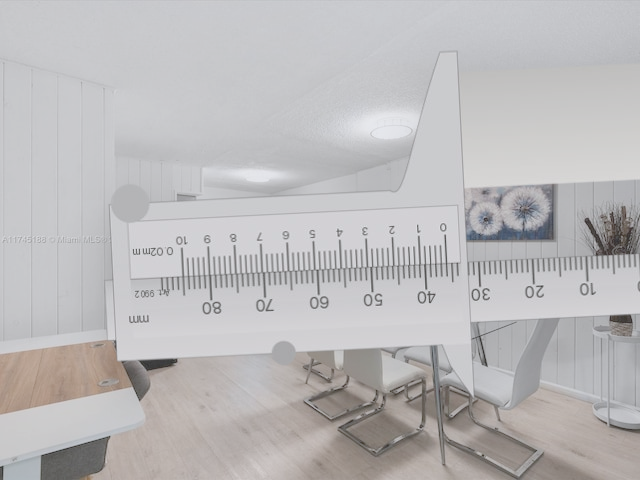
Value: 36.0,mm
